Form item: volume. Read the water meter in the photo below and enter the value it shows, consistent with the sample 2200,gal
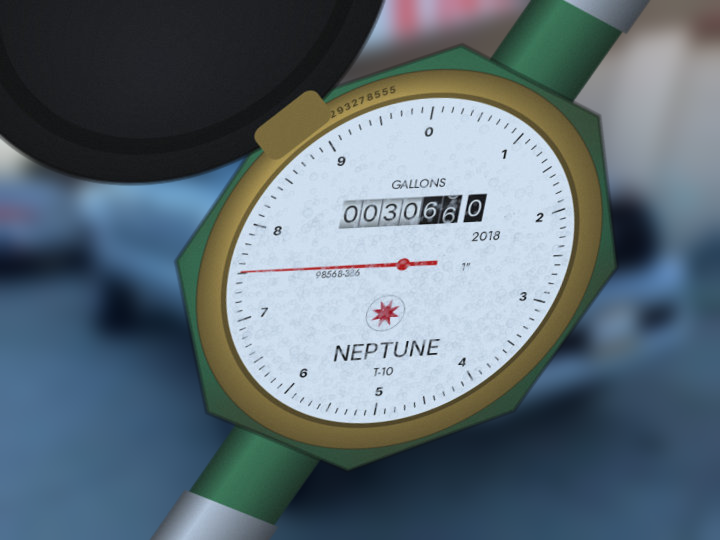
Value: 30657.5,gal
